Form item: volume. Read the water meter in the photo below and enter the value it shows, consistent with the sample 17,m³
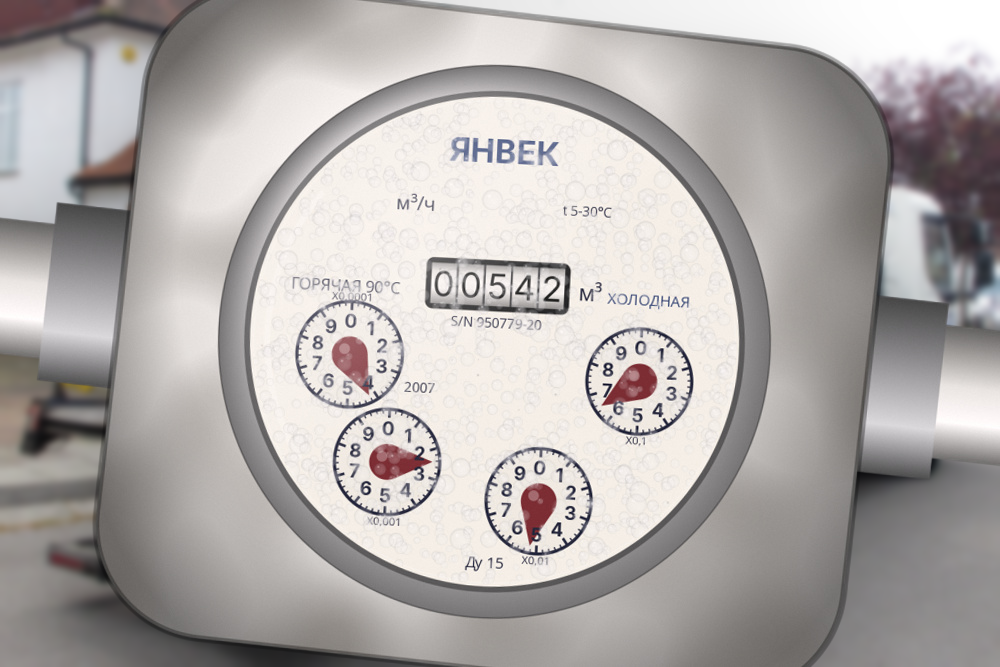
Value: 542.6524,m³
